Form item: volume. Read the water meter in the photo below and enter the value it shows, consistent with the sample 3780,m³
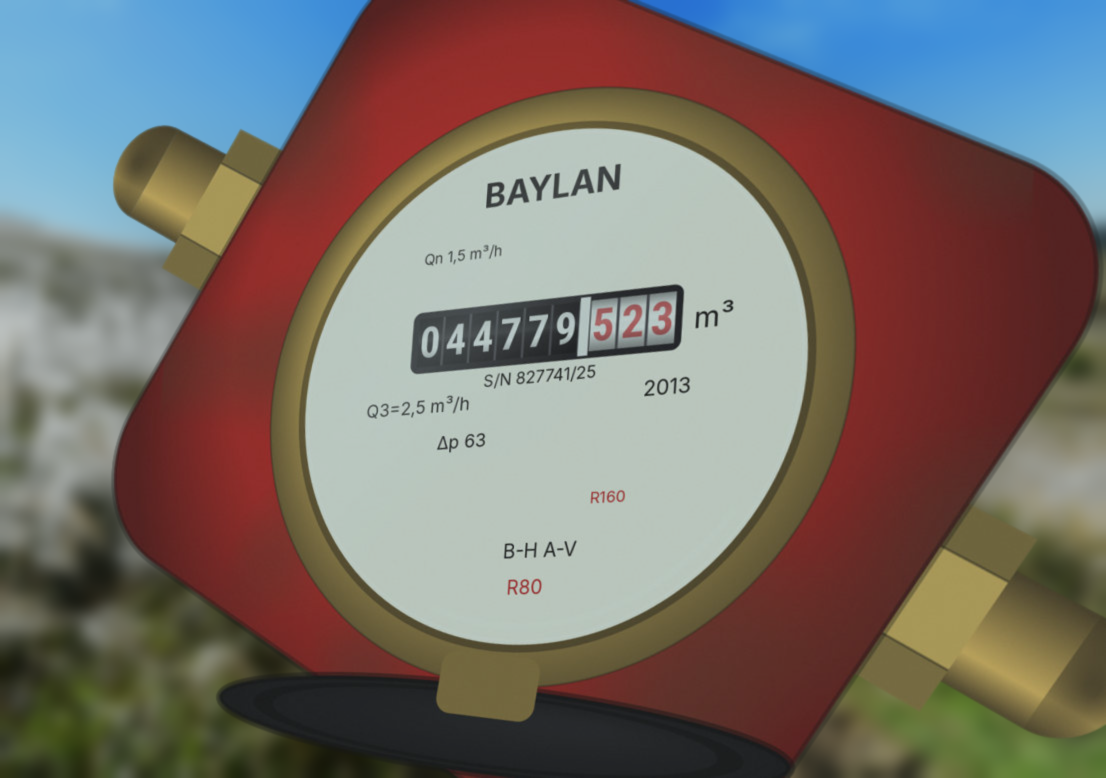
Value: 44779.523,m³
